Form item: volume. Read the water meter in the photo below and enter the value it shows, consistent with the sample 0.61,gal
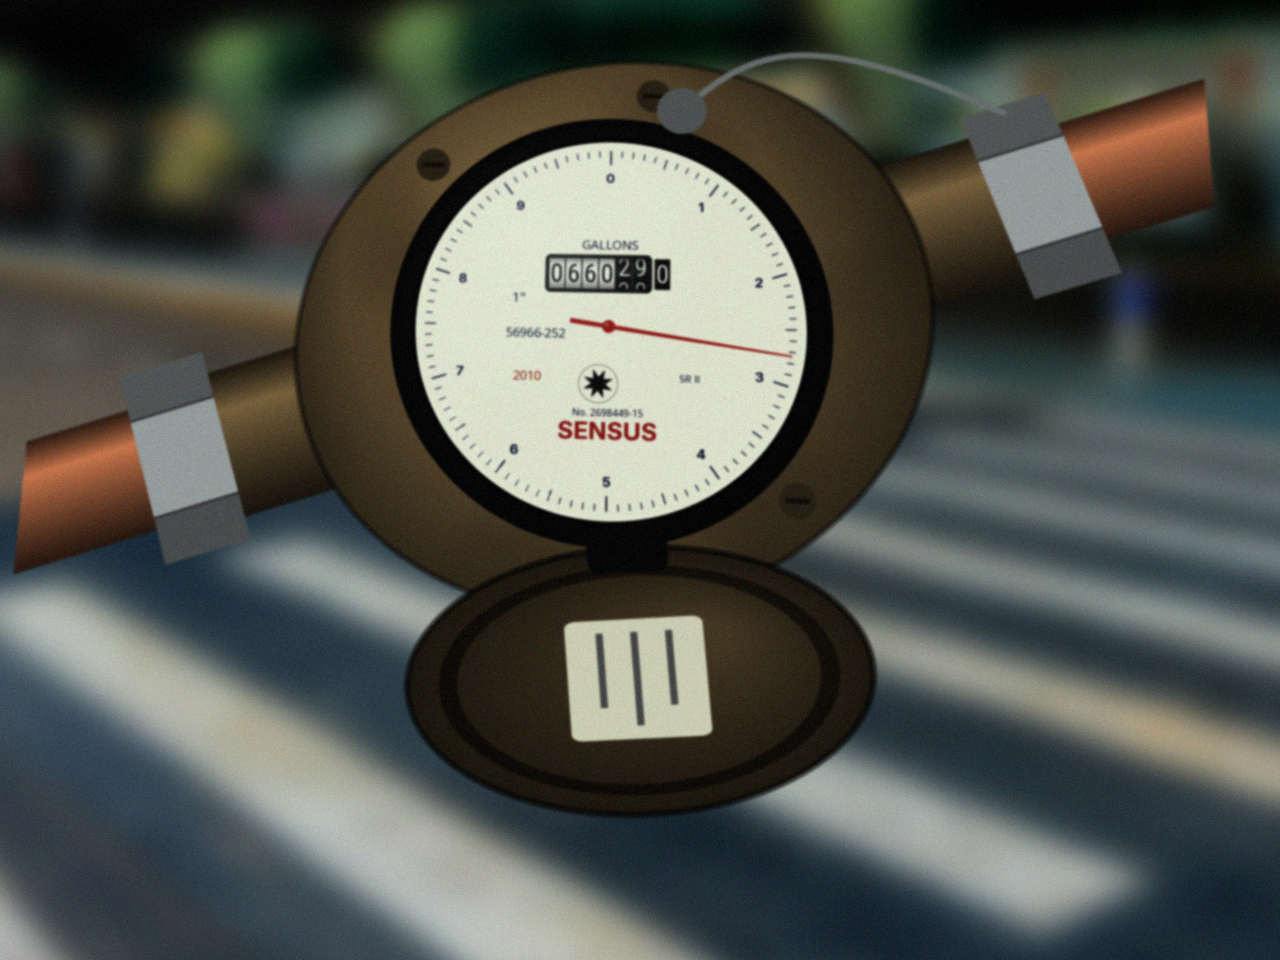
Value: 660292.7,gal
